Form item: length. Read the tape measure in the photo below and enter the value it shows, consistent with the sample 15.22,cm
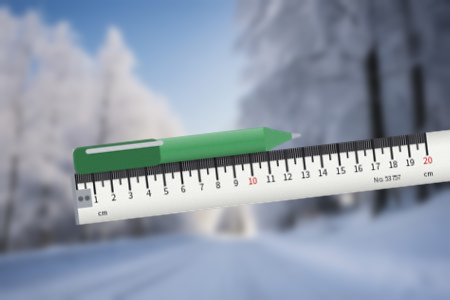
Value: 13,cm
